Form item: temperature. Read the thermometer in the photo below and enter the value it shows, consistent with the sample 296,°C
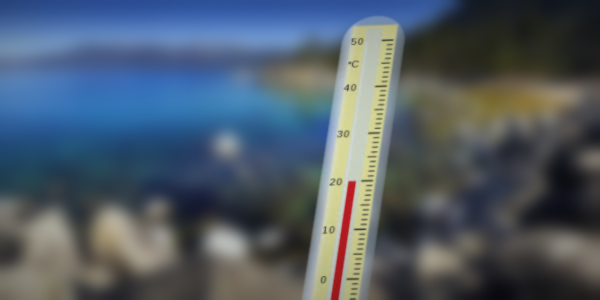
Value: 20,°C
